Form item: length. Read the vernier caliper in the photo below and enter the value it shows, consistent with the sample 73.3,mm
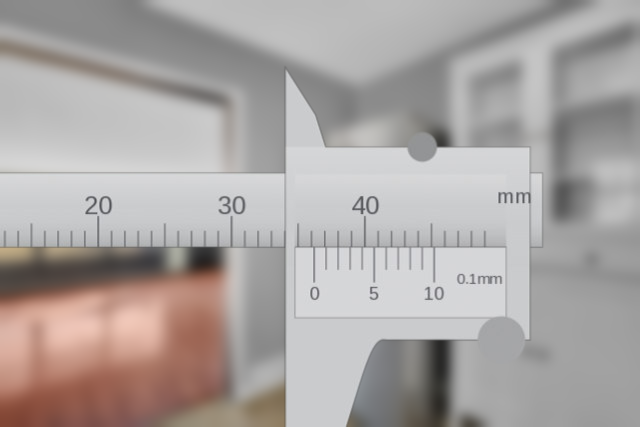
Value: 36.2,mm
